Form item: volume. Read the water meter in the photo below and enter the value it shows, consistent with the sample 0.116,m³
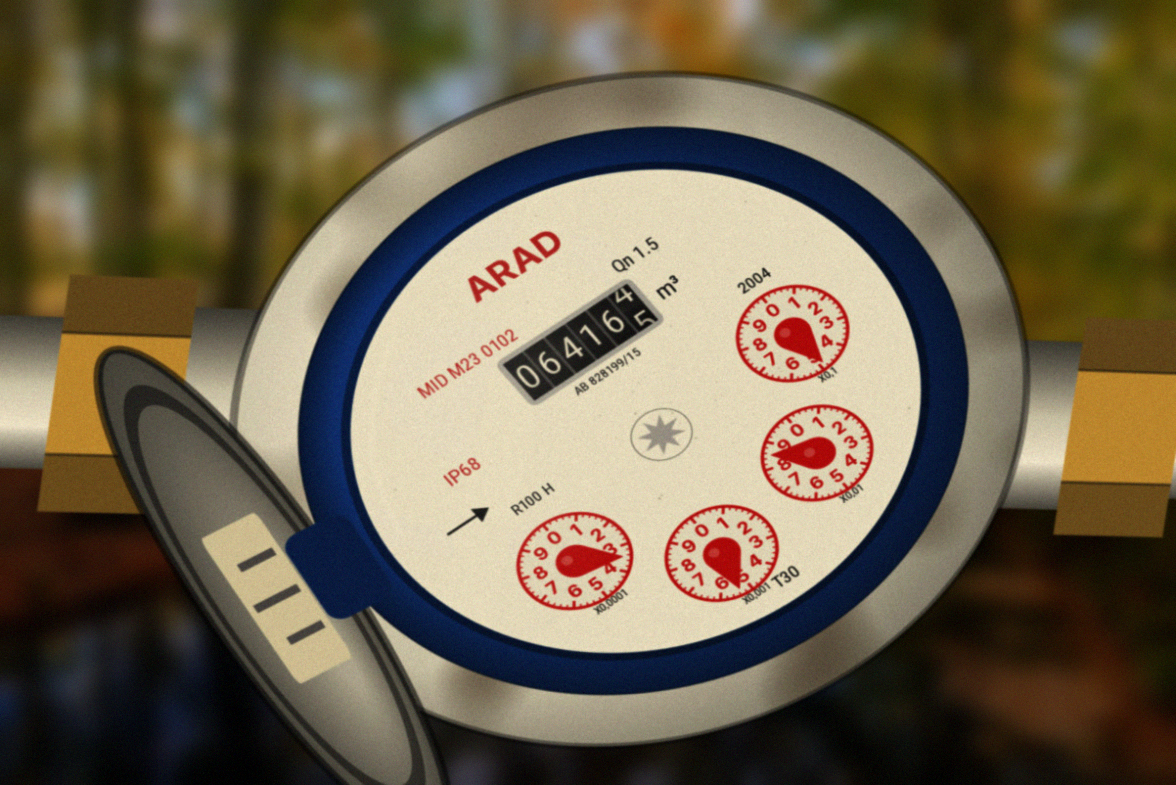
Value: 64164.4853,m³
